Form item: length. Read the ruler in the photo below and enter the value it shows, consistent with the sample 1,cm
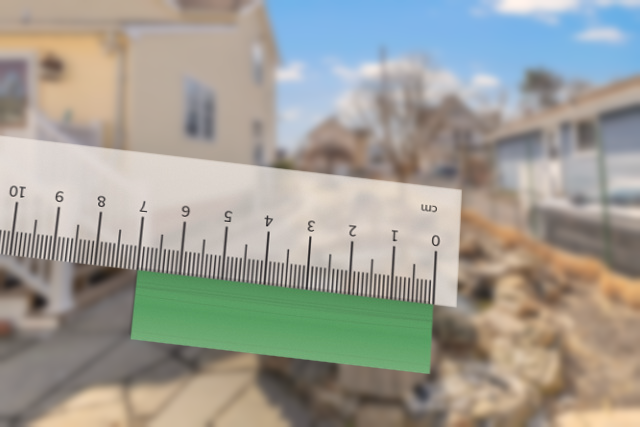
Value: 7,cm
